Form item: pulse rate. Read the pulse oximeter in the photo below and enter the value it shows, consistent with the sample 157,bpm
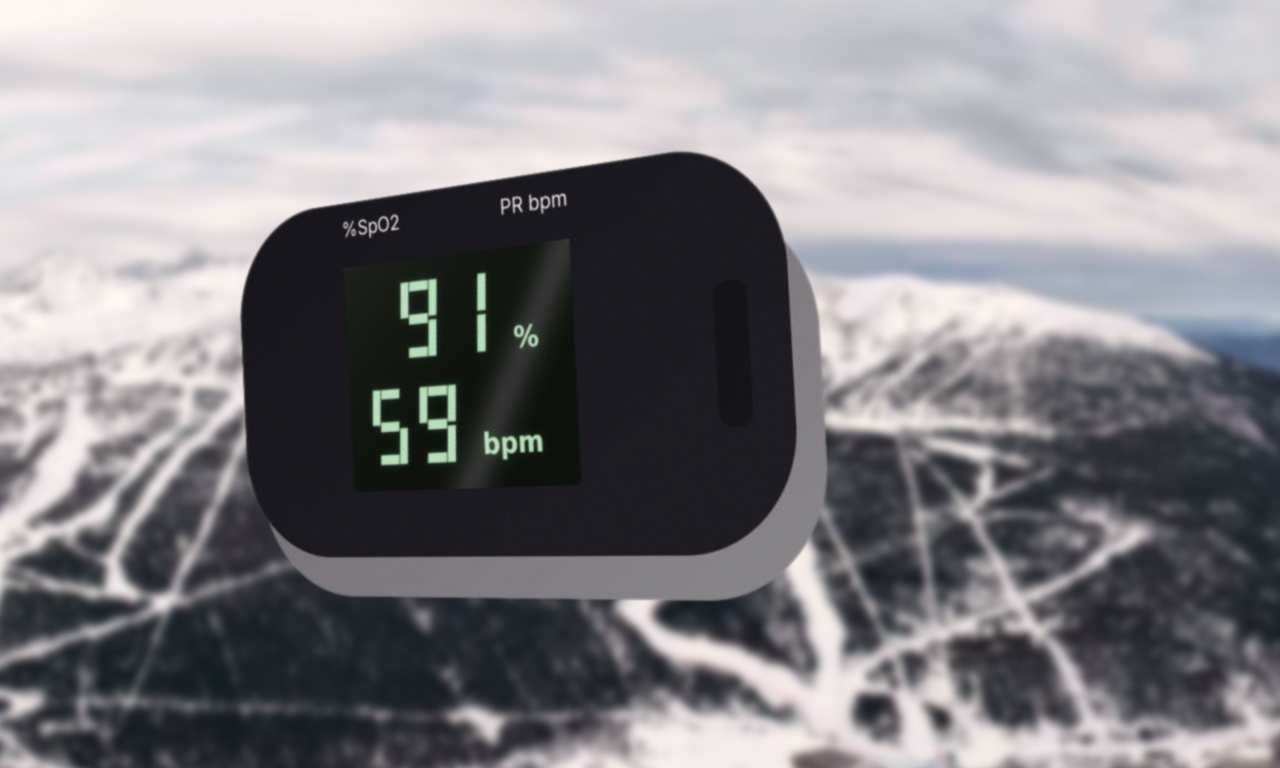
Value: 59,bpm
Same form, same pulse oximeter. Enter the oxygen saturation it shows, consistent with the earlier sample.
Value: 91,%
